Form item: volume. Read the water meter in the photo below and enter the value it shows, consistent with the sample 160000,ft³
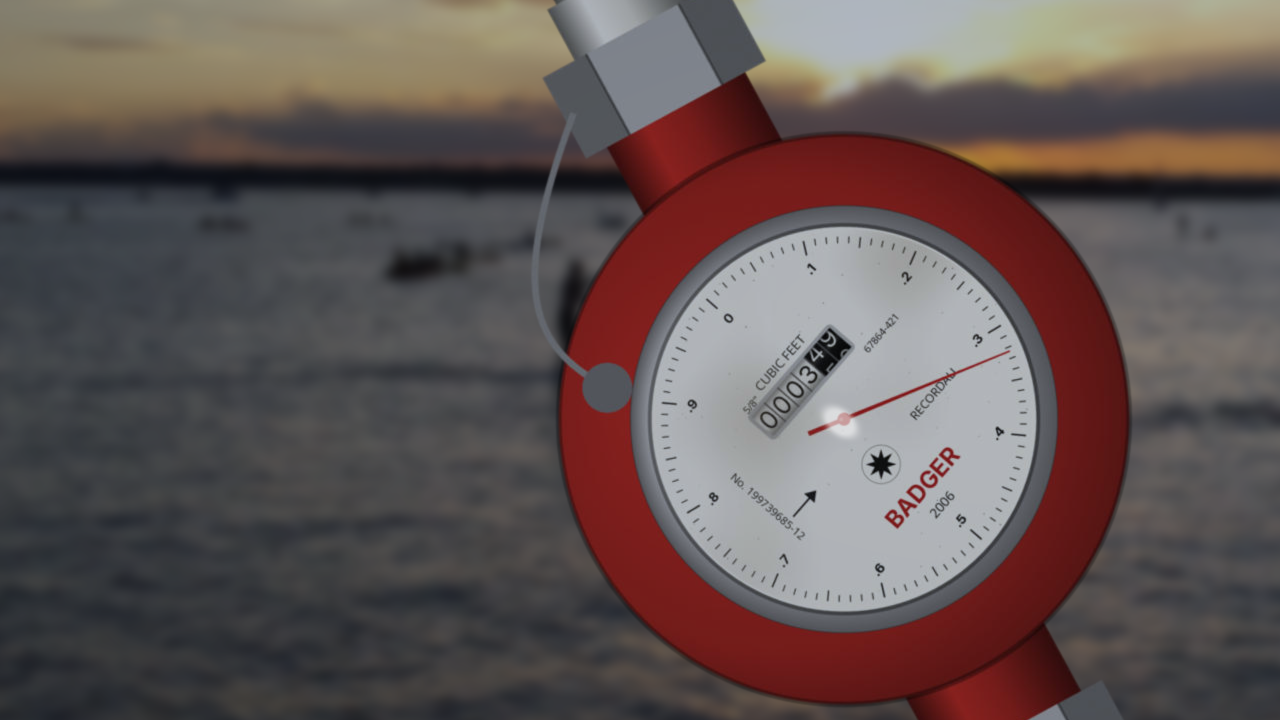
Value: 349.32,ft³
